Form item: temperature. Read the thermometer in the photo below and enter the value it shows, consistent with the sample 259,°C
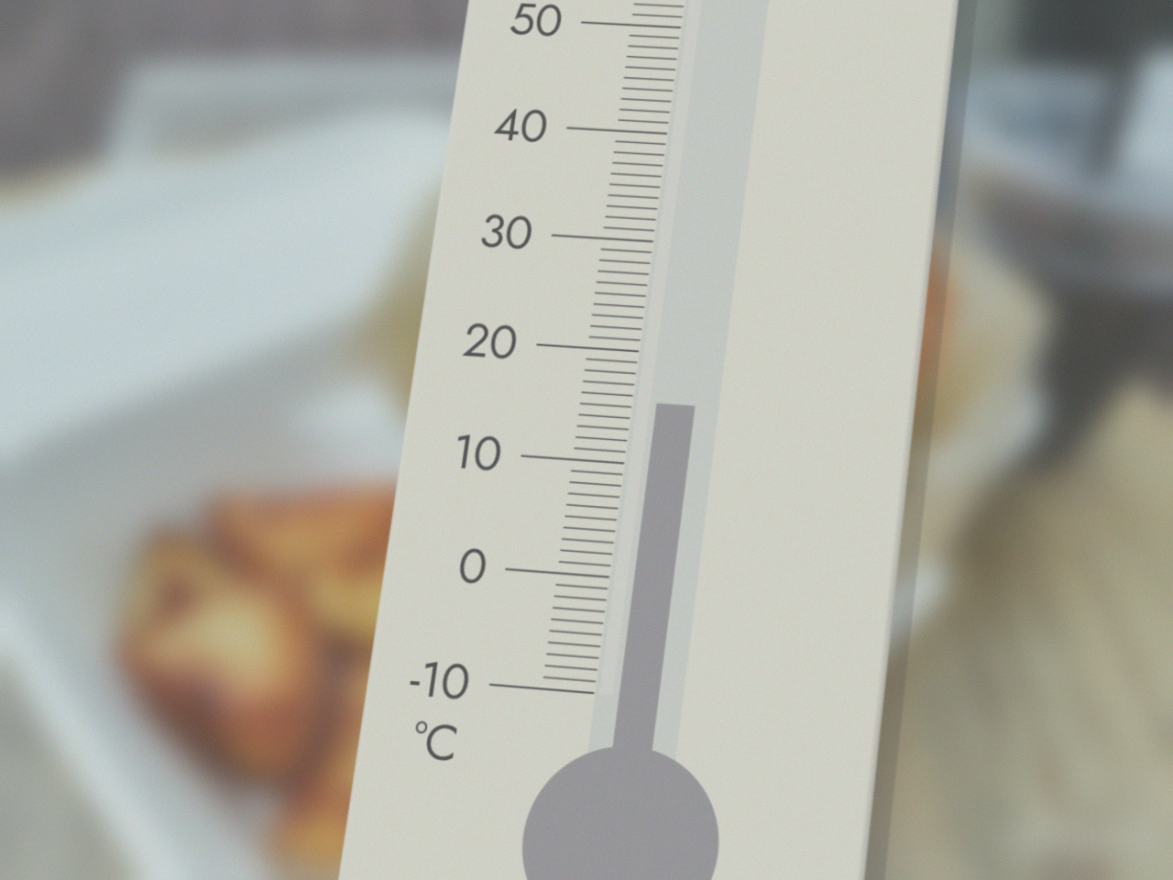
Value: 15.5,°C
